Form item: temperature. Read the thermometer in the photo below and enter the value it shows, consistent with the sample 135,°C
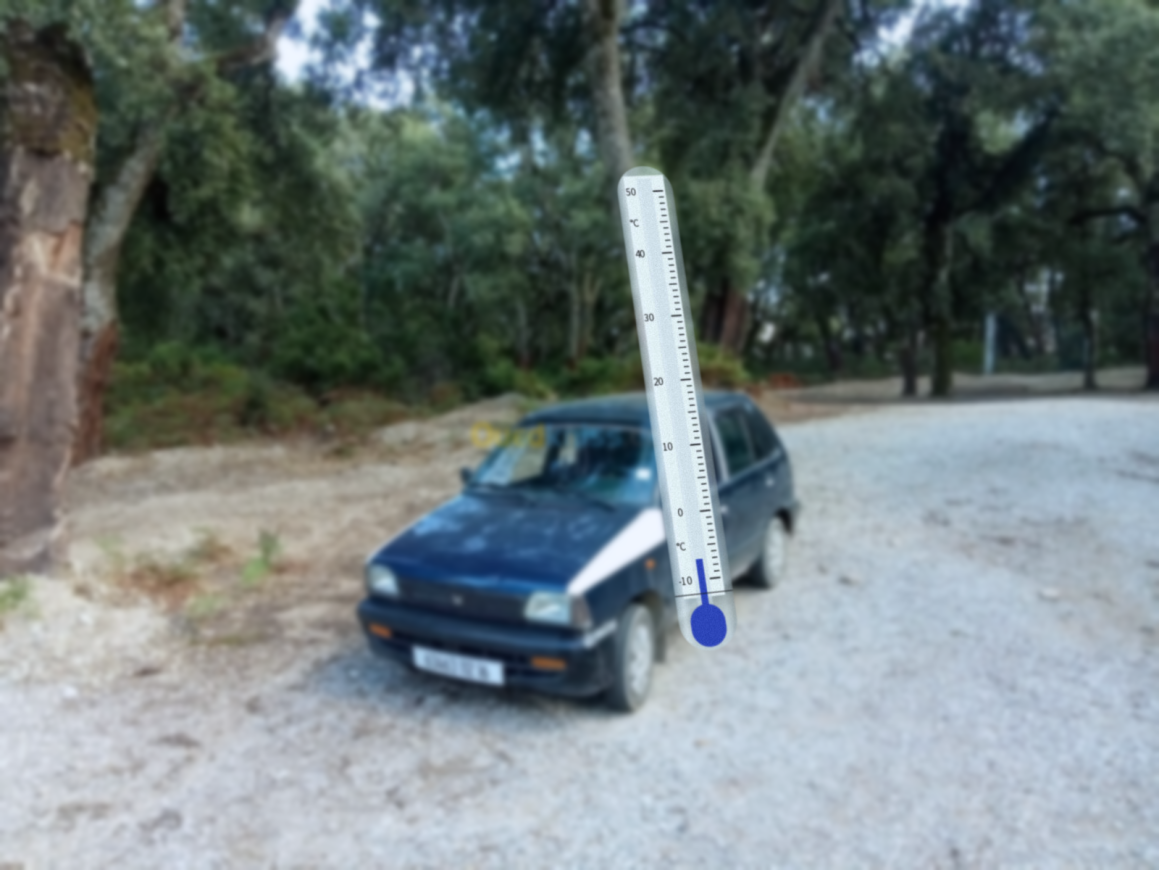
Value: -7,°C
